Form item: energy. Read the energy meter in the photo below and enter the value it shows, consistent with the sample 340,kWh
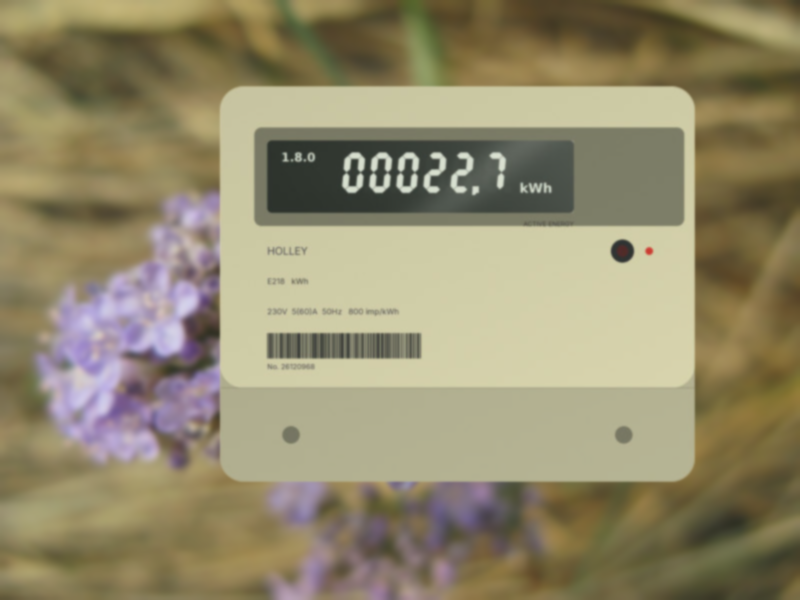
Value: 22.7,kWh
